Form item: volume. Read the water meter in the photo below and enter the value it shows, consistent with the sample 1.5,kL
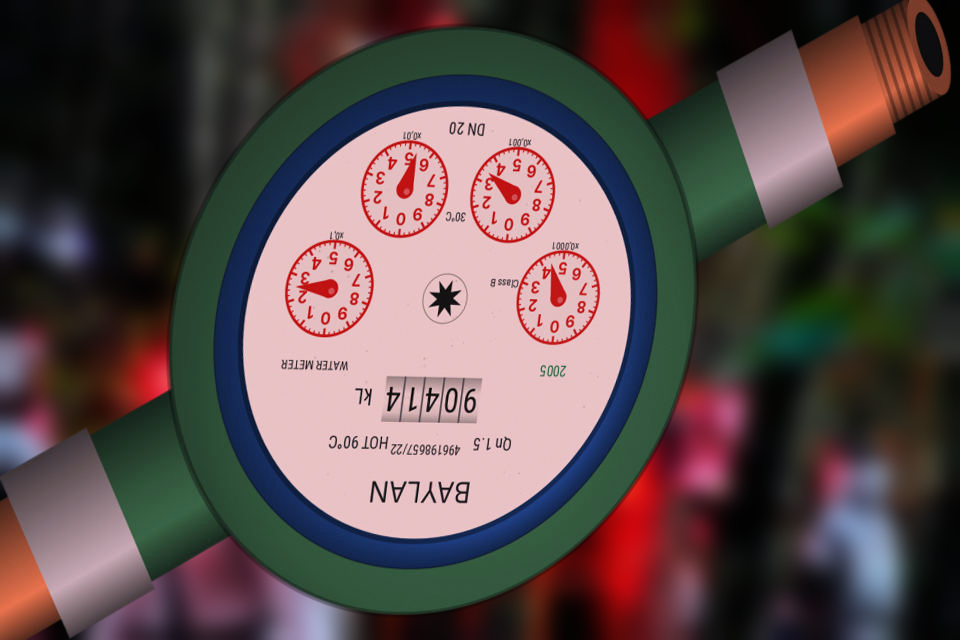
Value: 90414.2534,kL
